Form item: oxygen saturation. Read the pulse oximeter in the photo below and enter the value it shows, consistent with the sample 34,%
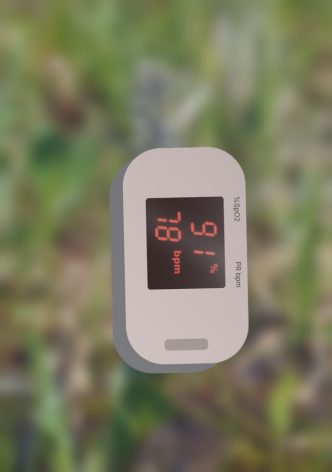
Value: 91,%
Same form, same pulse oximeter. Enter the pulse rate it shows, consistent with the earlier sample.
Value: 78,bpm
